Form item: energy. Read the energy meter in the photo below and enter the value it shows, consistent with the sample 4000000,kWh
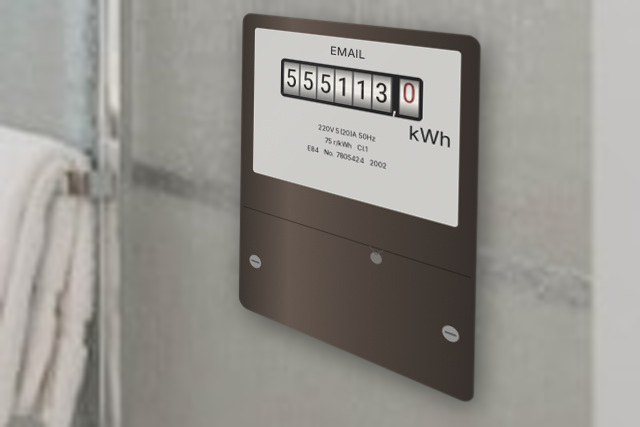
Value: 555113.0,kWh
